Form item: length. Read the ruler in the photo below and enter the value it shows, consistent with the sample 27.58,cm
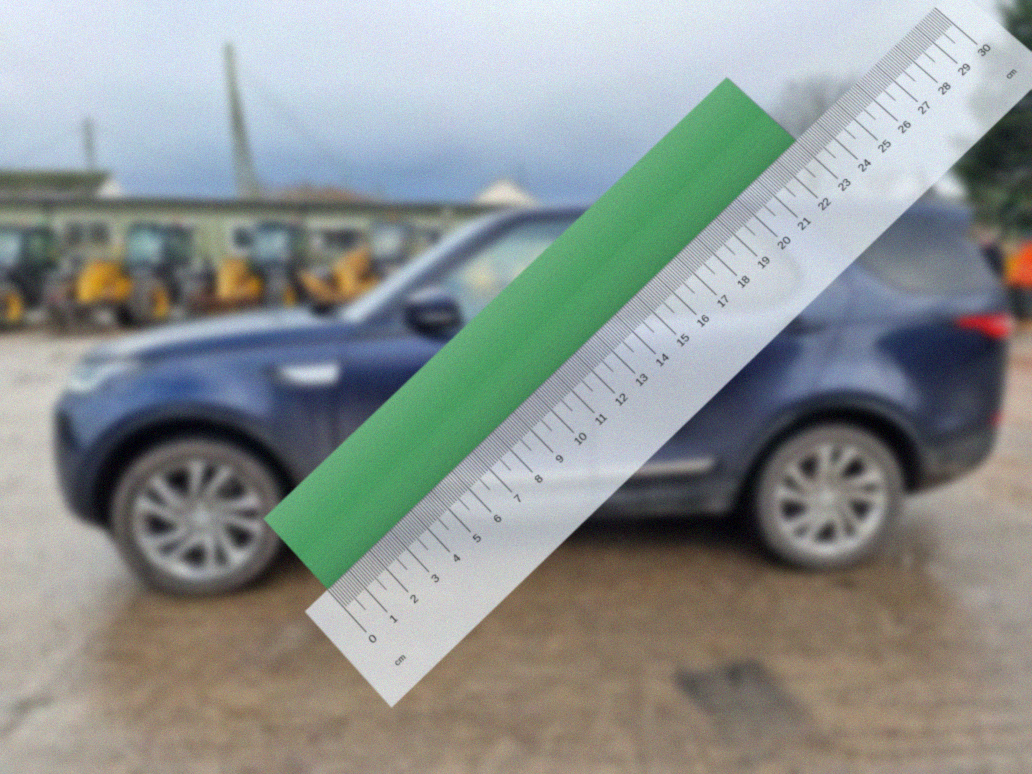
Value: 23,cm
